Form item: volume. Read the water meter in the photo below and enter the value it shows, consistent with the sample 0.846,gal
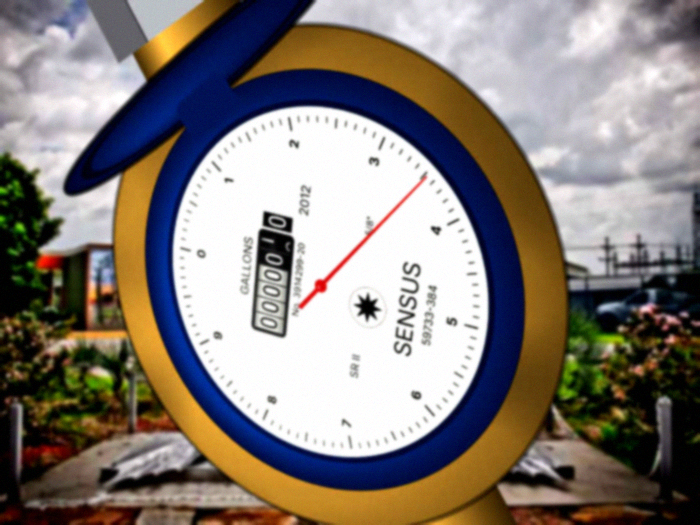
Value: 13.5,gal
